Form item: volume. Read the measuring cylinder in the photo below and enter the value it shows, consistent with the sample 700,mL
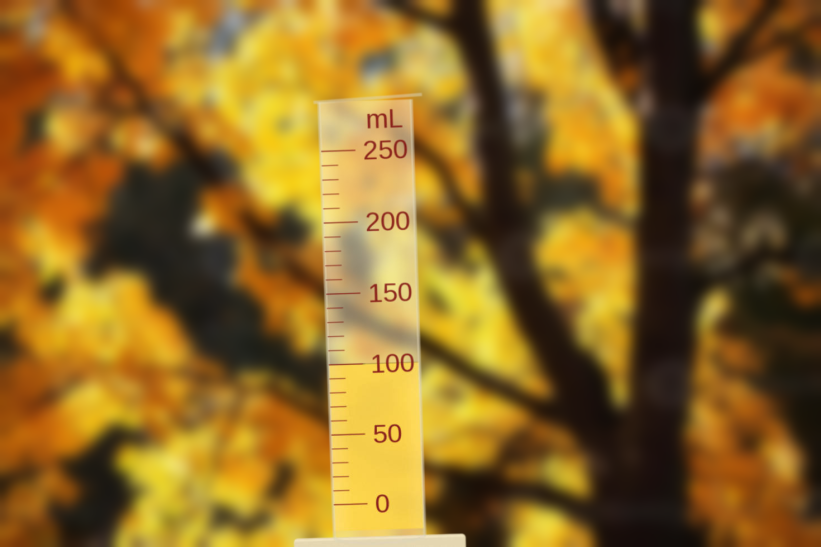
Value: 100,mL
